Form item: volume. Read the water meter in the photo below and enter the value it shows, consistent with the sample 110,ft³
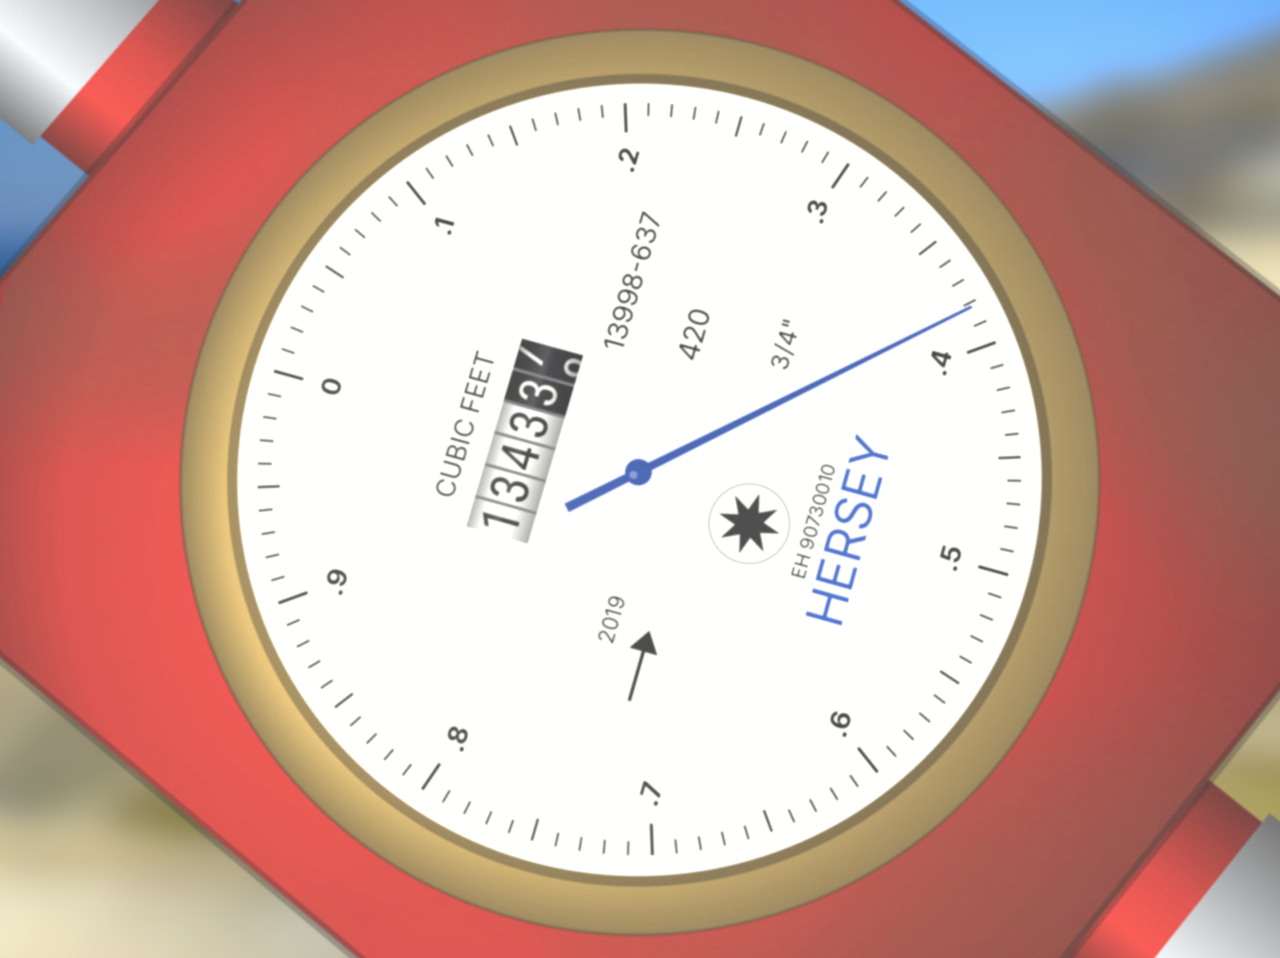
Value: 134337.38,ft³
